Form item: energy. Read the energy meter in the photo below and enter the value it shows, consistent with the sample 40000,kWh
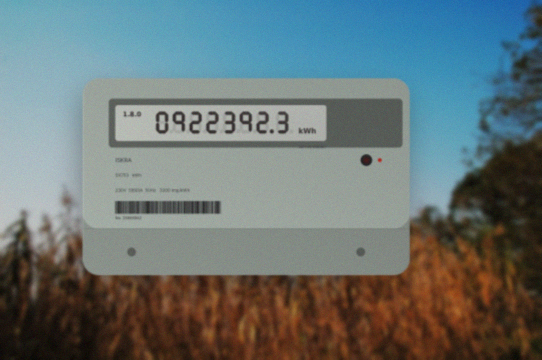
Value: 922392.3,kWh
